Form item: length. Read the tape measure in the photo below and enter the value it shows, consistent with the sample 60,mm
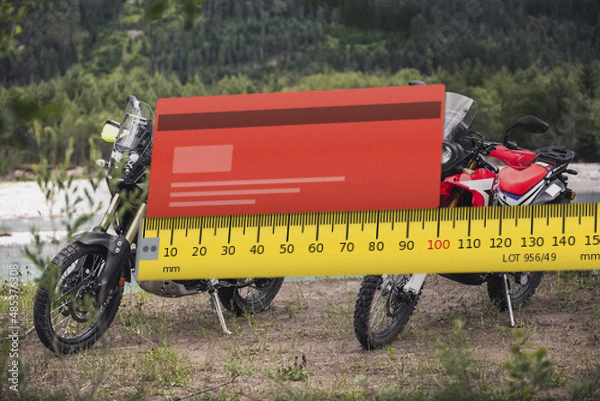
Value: 100,mm
